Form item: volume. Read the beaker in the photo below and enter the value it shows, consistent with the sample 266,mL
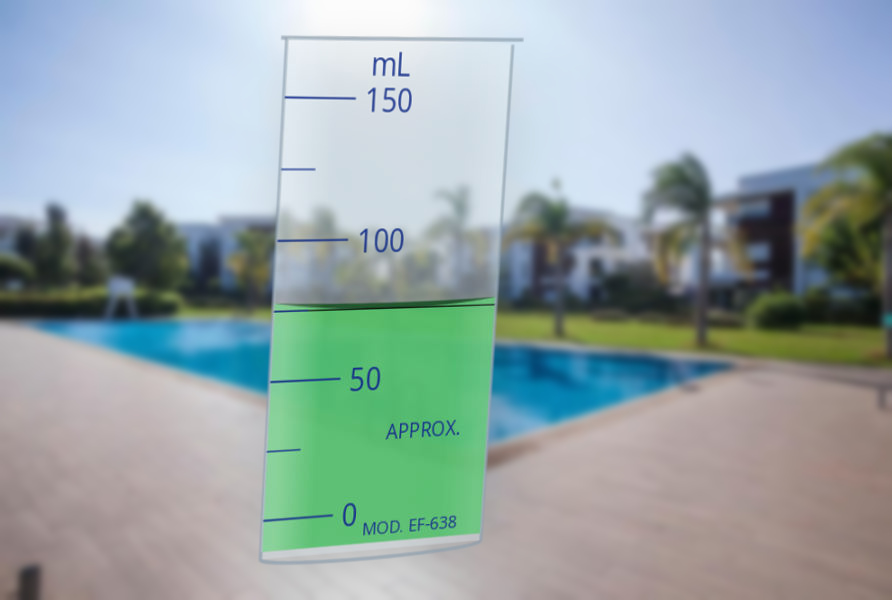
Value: 75,mL
